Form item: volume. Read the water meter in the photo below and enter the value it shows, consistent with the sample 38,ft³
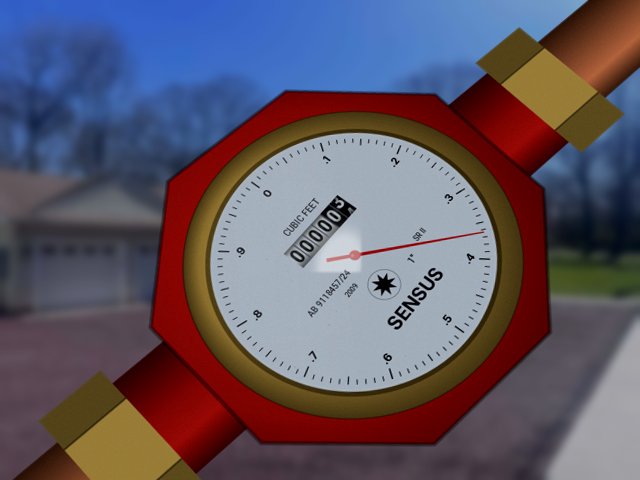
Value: 3.36,ft³
